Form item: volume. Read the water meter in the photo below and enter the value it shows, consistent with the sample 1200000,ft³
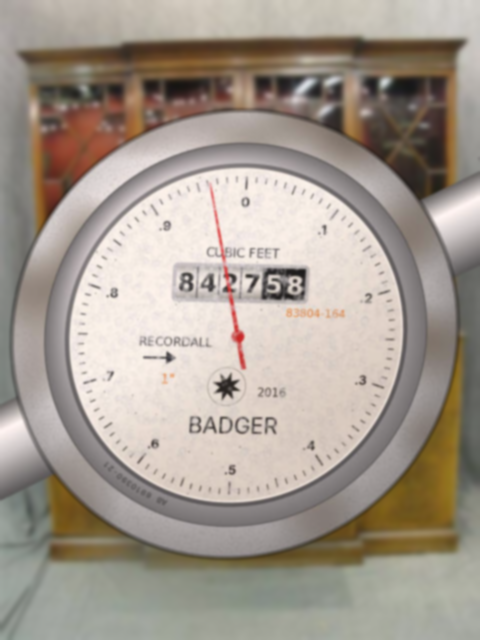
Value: 842757.96,ft³
